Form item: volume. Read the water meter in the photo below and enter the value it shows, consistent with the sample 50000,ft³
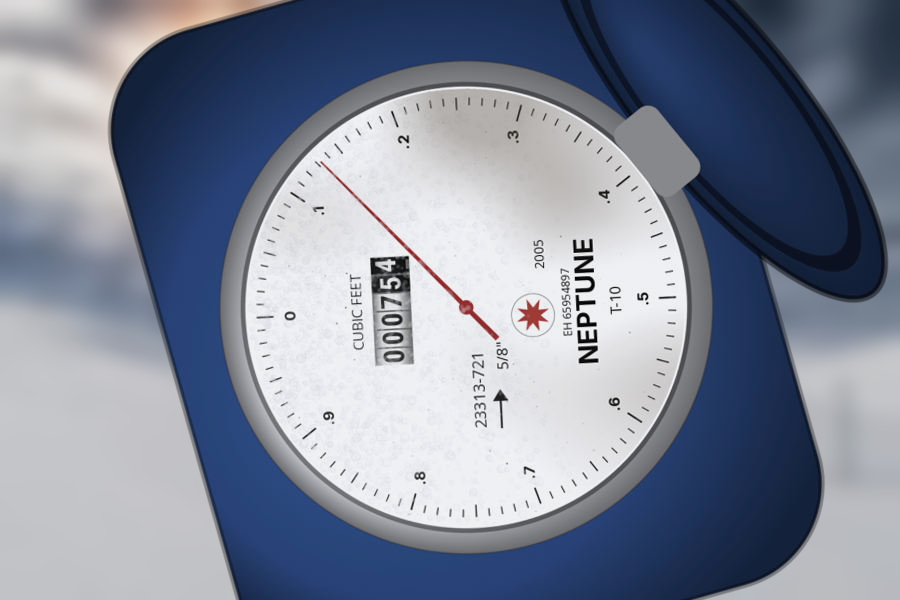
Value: 754.13,ft³
